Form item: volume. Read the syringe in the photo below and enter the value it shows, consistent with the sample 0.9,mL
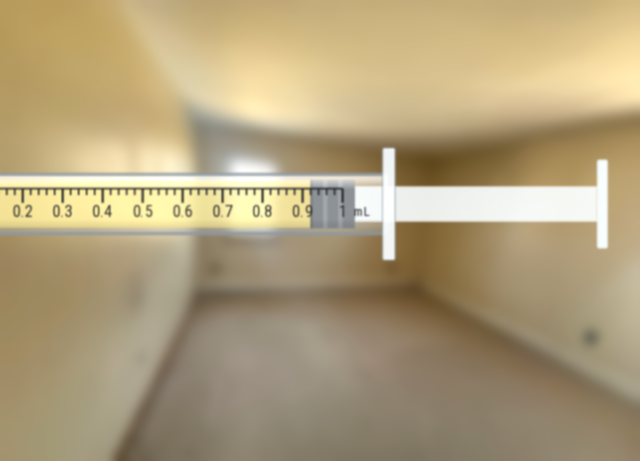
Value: 0.92,mL
